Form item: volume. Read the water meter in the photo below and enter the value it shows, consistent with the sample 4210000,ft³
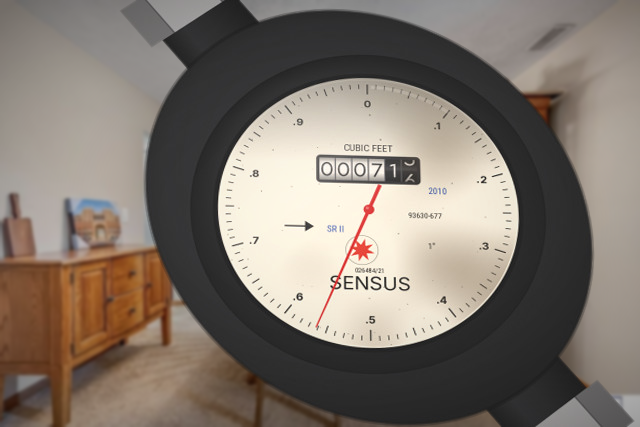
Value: 715.56,ft³
